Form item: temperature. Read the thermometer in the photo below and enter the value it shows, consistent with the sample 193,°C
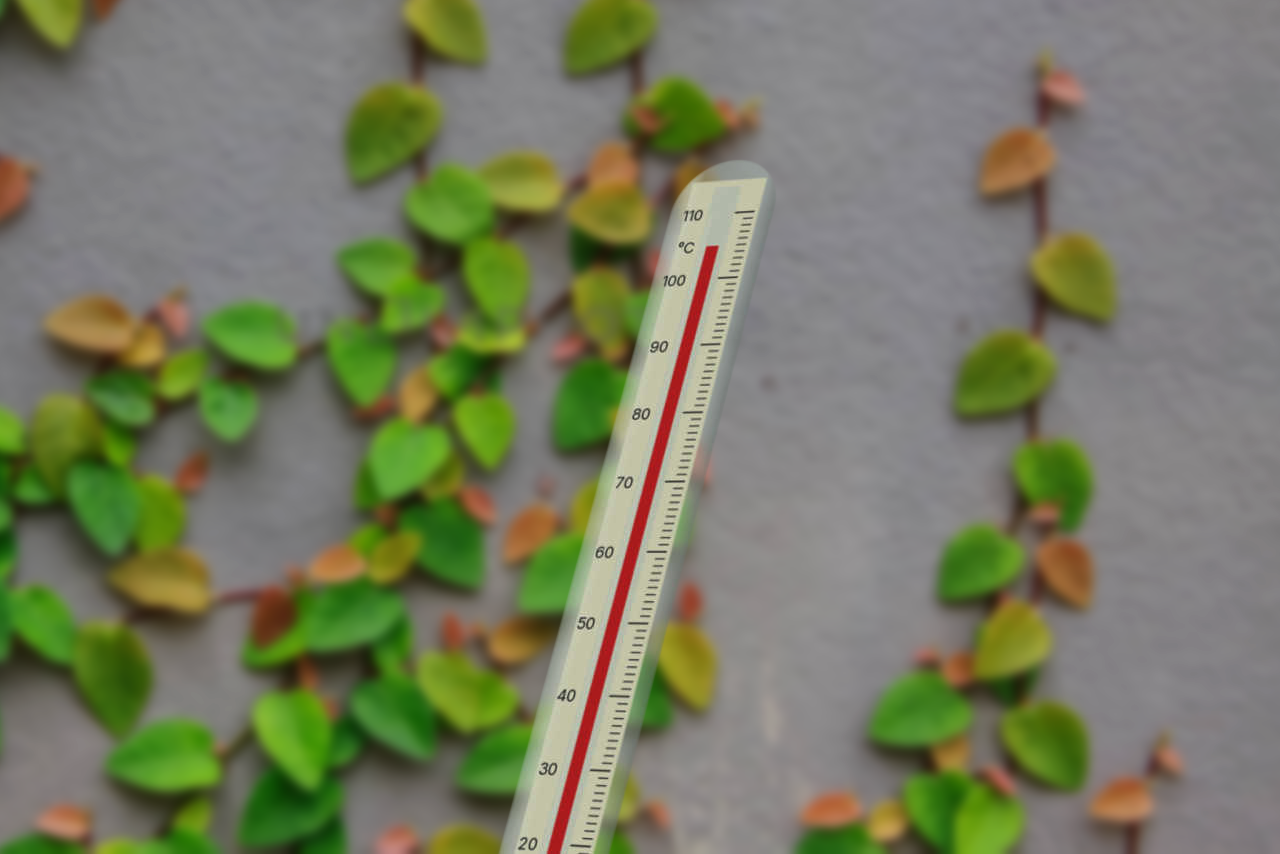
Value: 105,°C
